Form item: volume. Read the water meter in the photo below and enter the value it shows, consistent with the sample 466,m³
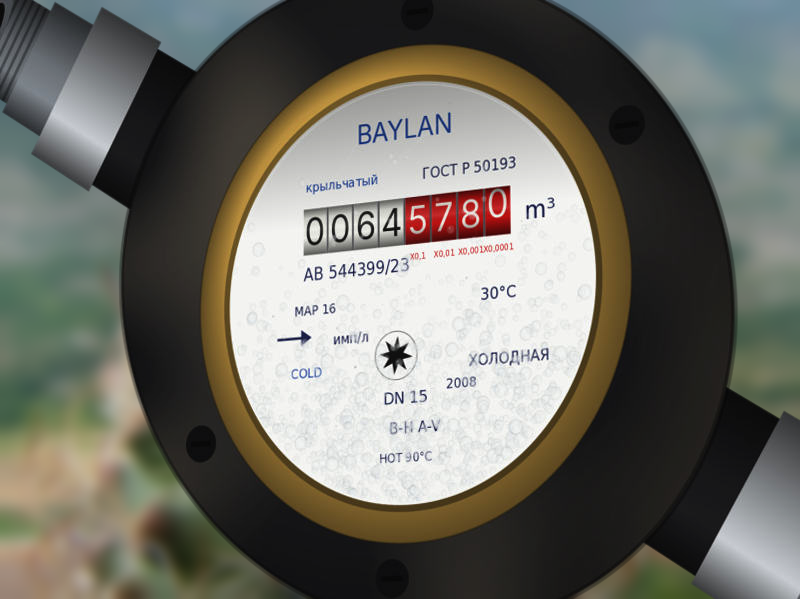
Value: 64.5780,m³
